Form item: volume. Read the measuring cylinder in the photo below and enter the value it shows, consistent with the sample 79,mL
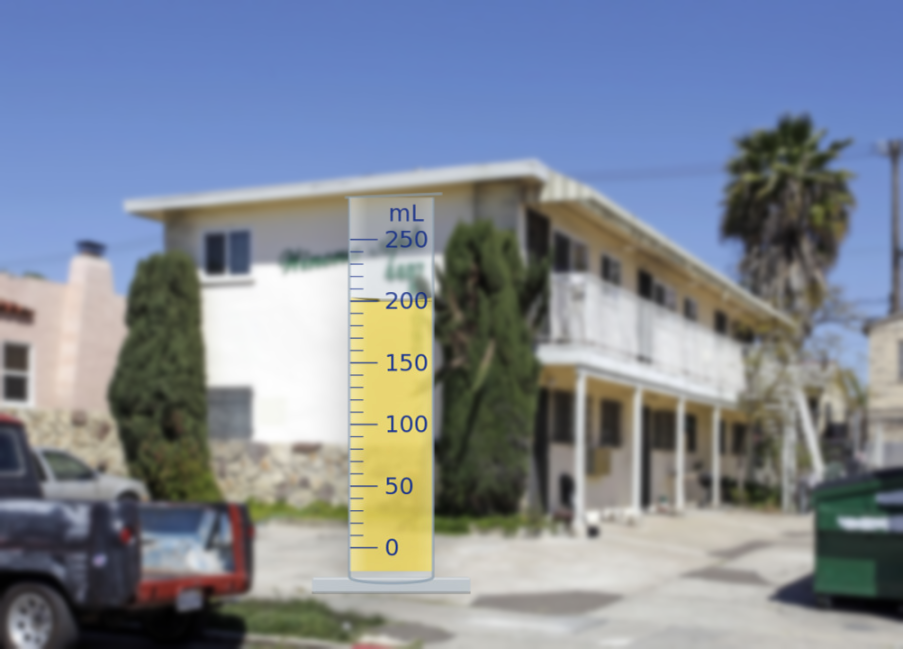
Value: 200,mL
